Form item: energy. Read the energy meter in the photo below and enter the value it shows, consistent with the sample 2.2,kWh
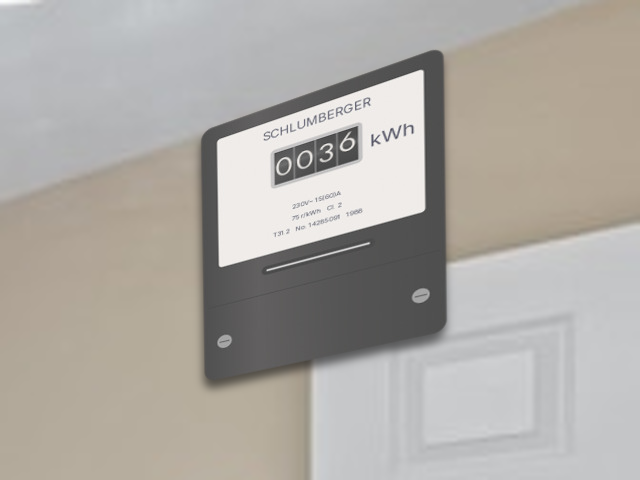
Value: 36,kWh
